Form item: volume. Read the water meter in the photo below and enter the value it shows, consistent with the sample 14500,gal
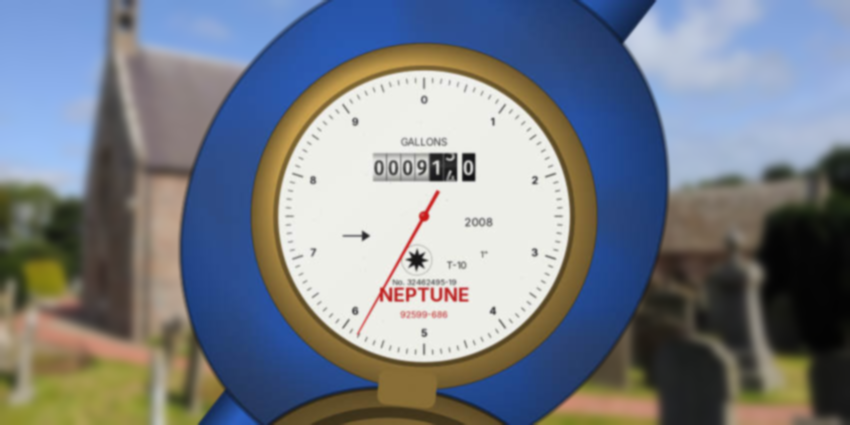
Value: 9135.8,gal
